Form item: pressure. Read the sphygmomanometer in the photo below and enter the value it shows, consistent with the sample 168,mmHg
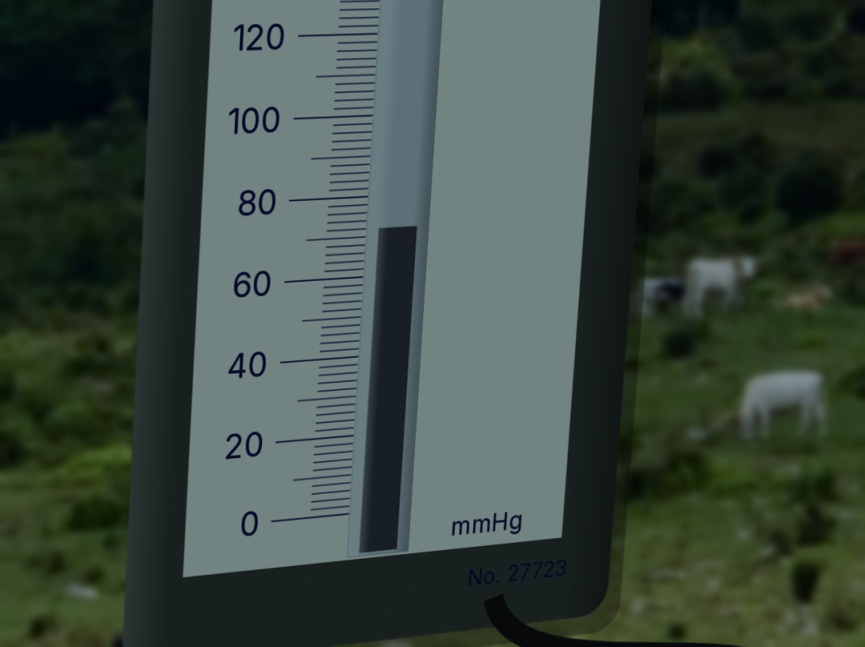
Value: 72,mmHg
